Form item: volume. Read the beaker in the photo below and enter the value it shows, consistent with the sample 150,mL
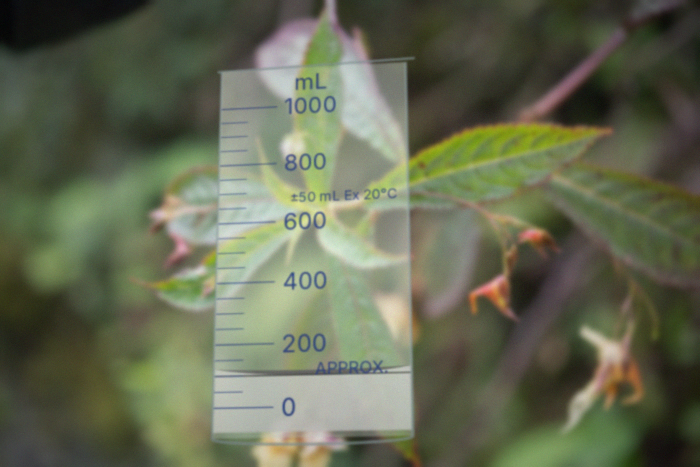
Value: 100,mL
